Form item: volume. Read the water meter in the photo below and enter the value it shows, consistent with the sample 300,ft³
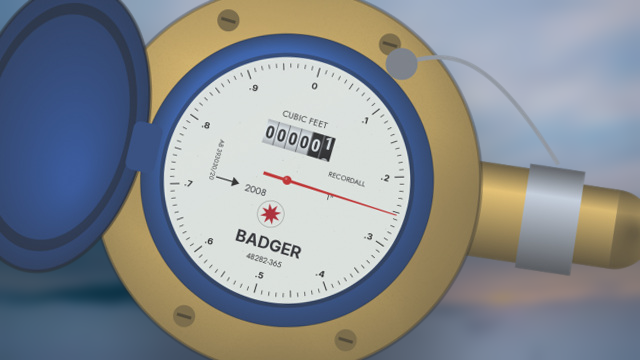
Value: 1.25,ft³
